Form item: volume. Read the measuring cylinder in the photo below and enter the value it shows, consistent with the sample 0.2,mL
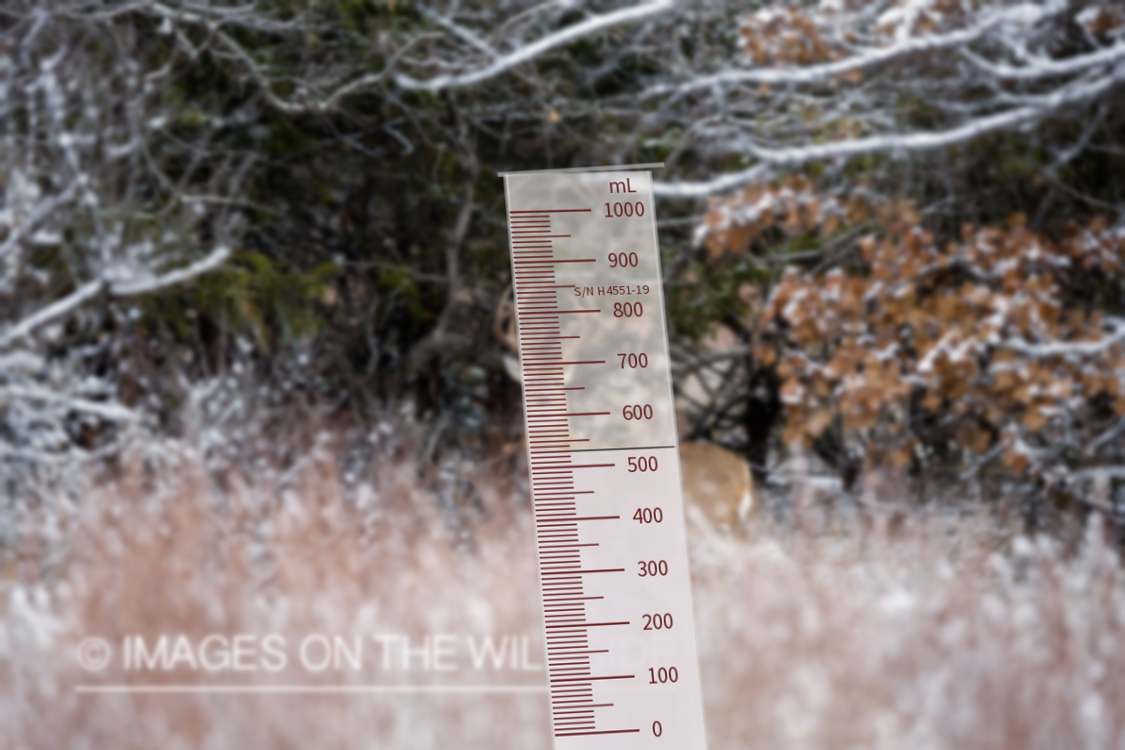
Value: 530,mL
